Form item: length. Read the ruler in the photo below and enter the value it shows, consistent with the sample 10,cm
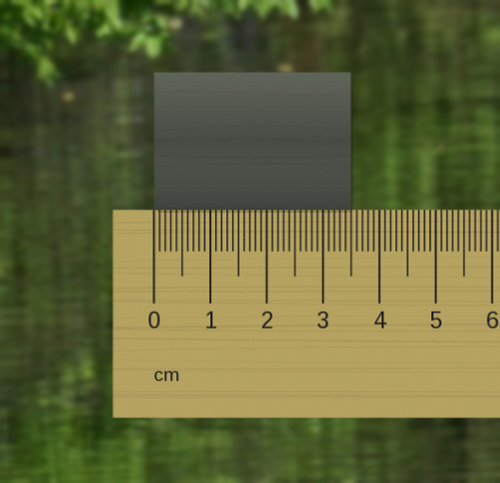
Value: 3.5,cm
